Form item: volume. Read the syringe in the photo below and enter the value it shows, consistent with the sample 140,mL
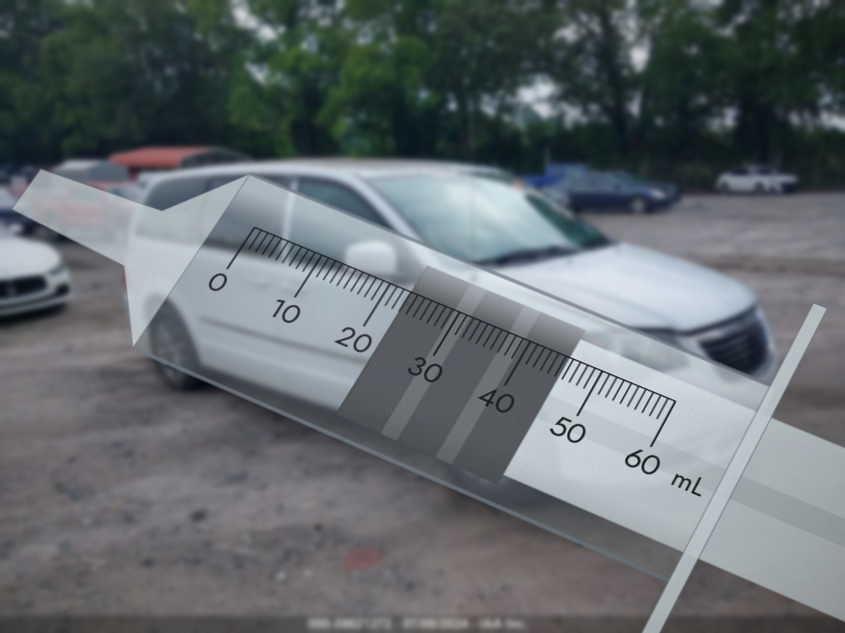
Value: 23,mL
